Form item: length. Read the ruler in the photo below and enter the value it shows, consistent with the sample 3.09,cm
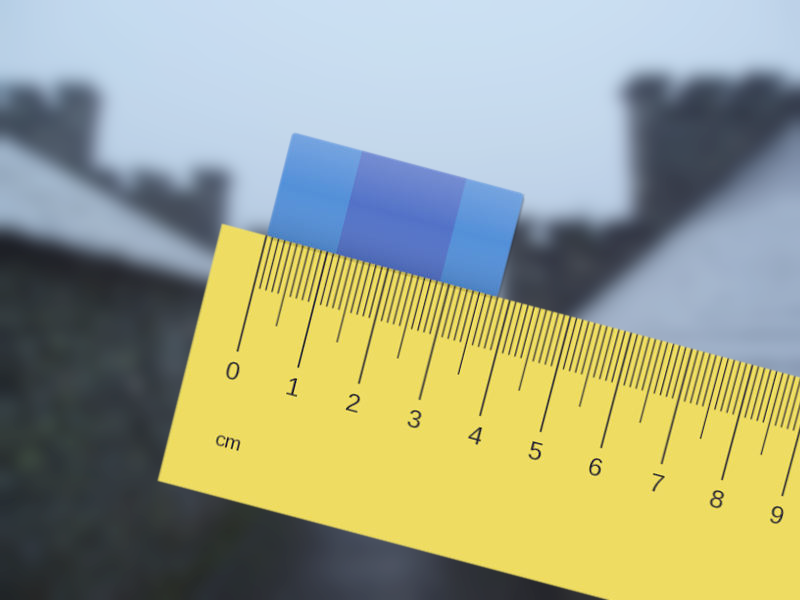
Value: 3.8,cm
